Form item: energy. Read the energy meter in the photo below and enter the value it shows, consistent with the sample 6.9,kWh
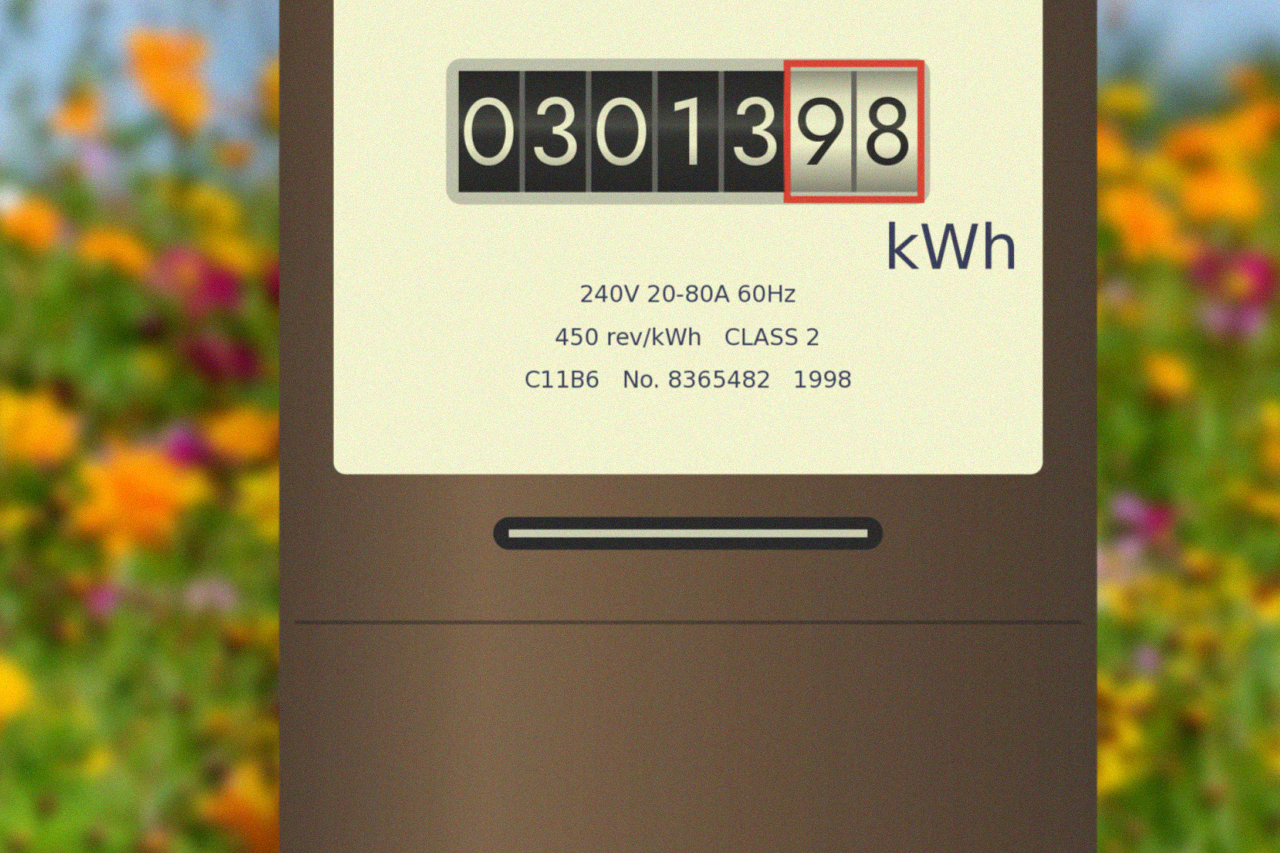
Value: 3013.98,kWh
